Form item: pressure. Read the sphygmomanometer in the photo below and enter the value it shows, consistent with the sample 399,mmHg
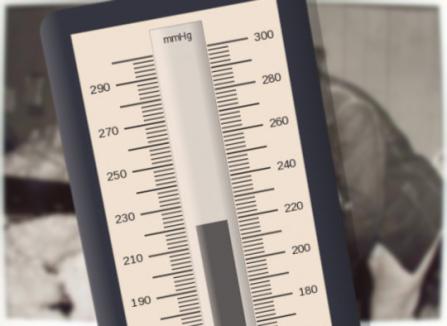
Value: 220,mmHg
